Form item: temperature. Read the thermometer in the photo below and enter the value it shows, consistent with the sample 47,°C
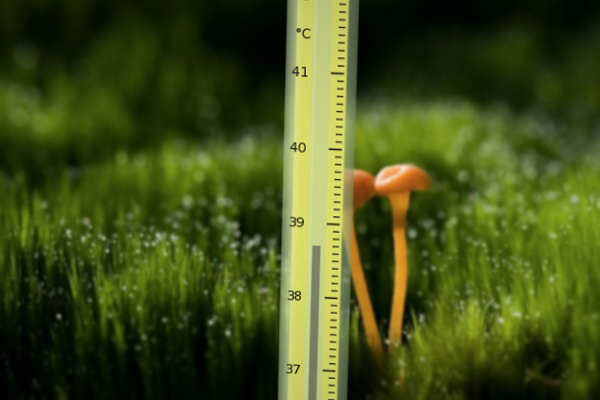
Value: 38.7,°C
